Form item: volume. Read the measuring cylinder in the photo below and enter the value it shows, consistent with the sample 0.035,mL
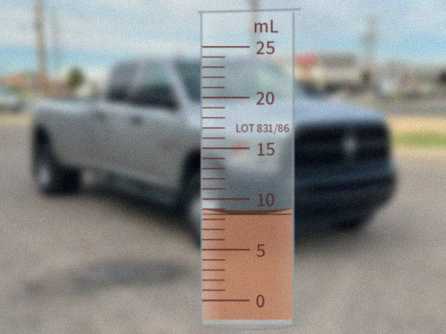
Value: 8.5,mL
